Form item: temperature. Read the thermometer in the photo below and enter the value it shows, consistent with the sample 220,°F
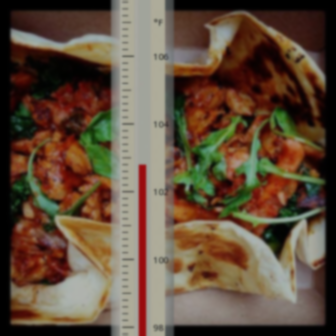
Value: 102.8,°F
